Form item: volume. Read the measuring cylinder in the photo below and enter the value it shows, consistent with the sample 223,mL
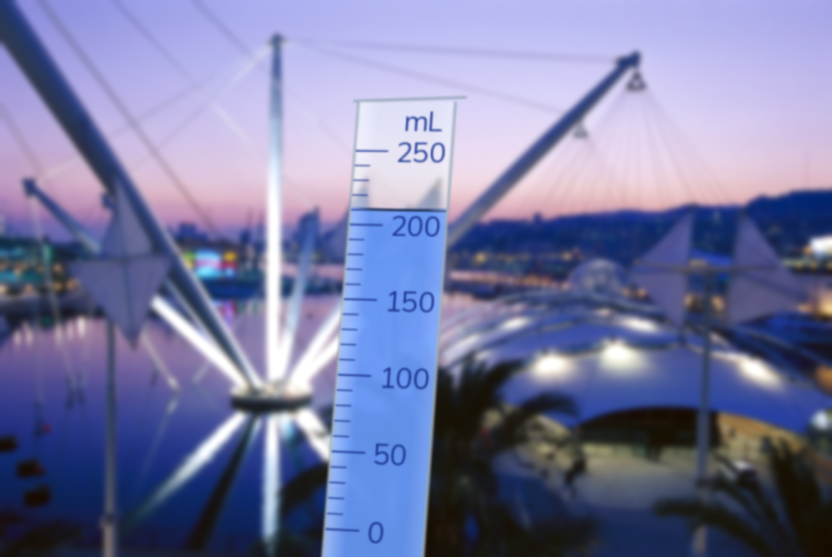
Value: 210,mL
